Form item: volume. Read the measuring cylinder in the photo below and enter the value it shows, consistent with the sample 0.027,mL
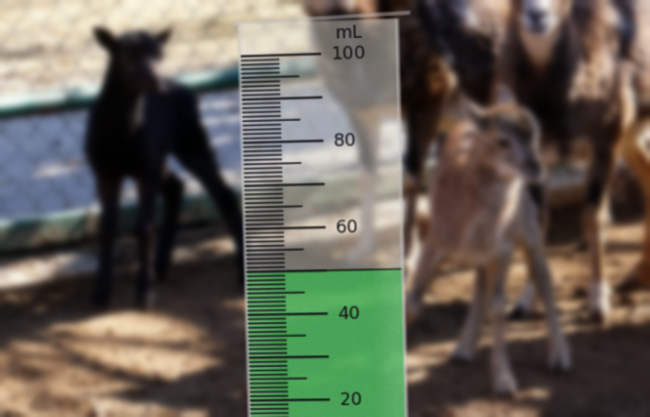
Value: 50,mL
